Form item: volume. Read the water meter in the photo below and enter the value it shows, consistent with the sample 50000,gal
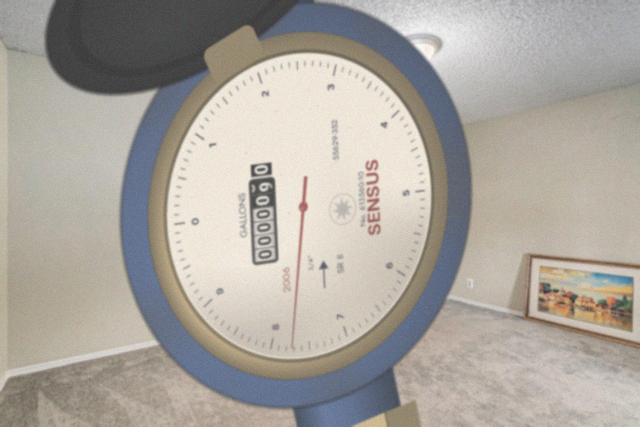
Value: 87.7,gal
